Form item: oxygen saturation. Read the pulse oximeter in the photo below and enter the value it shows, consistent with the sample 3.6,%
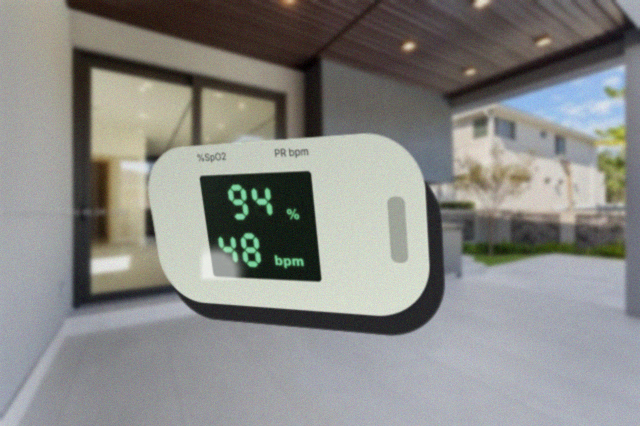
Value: 94,%
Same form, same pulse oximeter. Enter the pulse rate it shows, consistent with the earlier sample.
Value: 48,bpm
